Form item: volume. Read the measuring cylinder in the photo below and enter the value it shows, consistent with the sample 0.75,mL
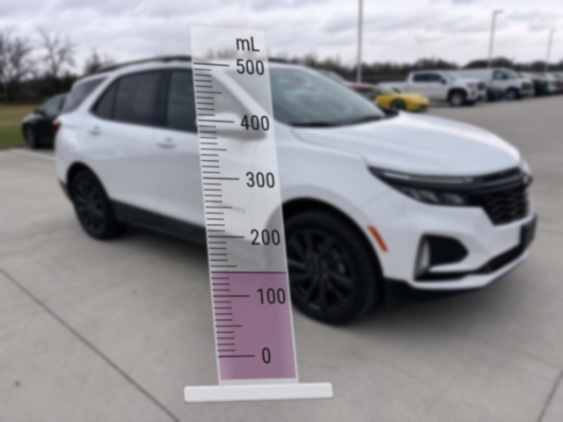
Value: 140,mL
